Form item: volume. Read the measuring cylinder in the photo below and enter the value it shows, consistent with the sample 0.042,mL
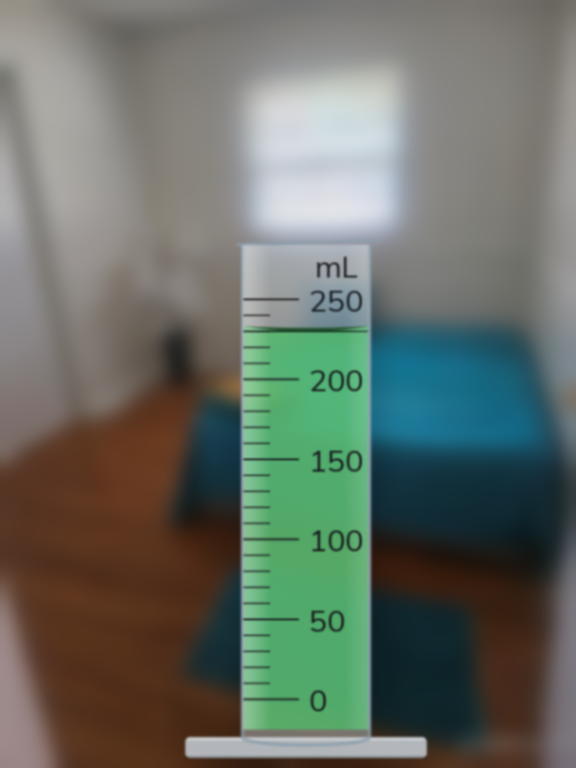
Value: 230,mL
